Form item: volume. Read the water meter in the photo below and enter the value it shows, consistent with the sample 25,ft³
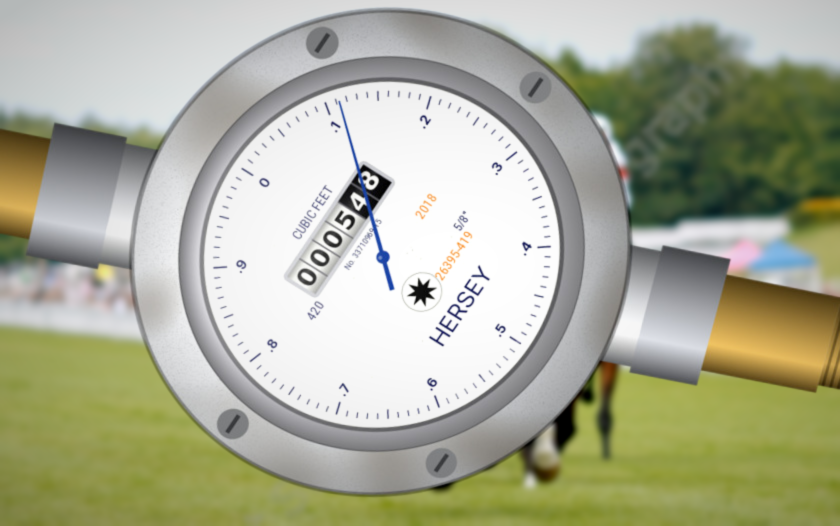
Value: 548.11,ft³
